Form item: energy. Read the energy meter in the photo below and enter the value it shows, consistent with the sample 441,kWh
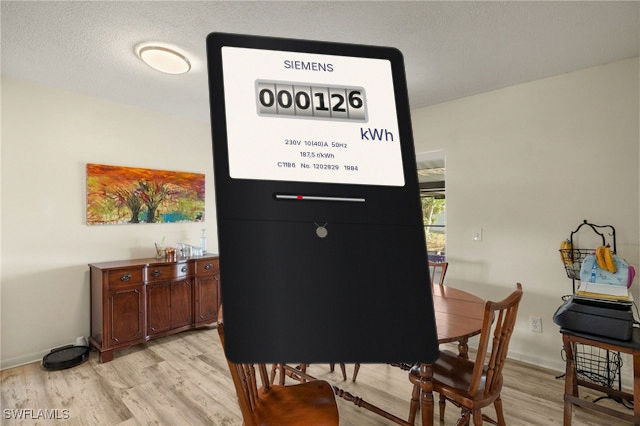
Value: 126,kWh
